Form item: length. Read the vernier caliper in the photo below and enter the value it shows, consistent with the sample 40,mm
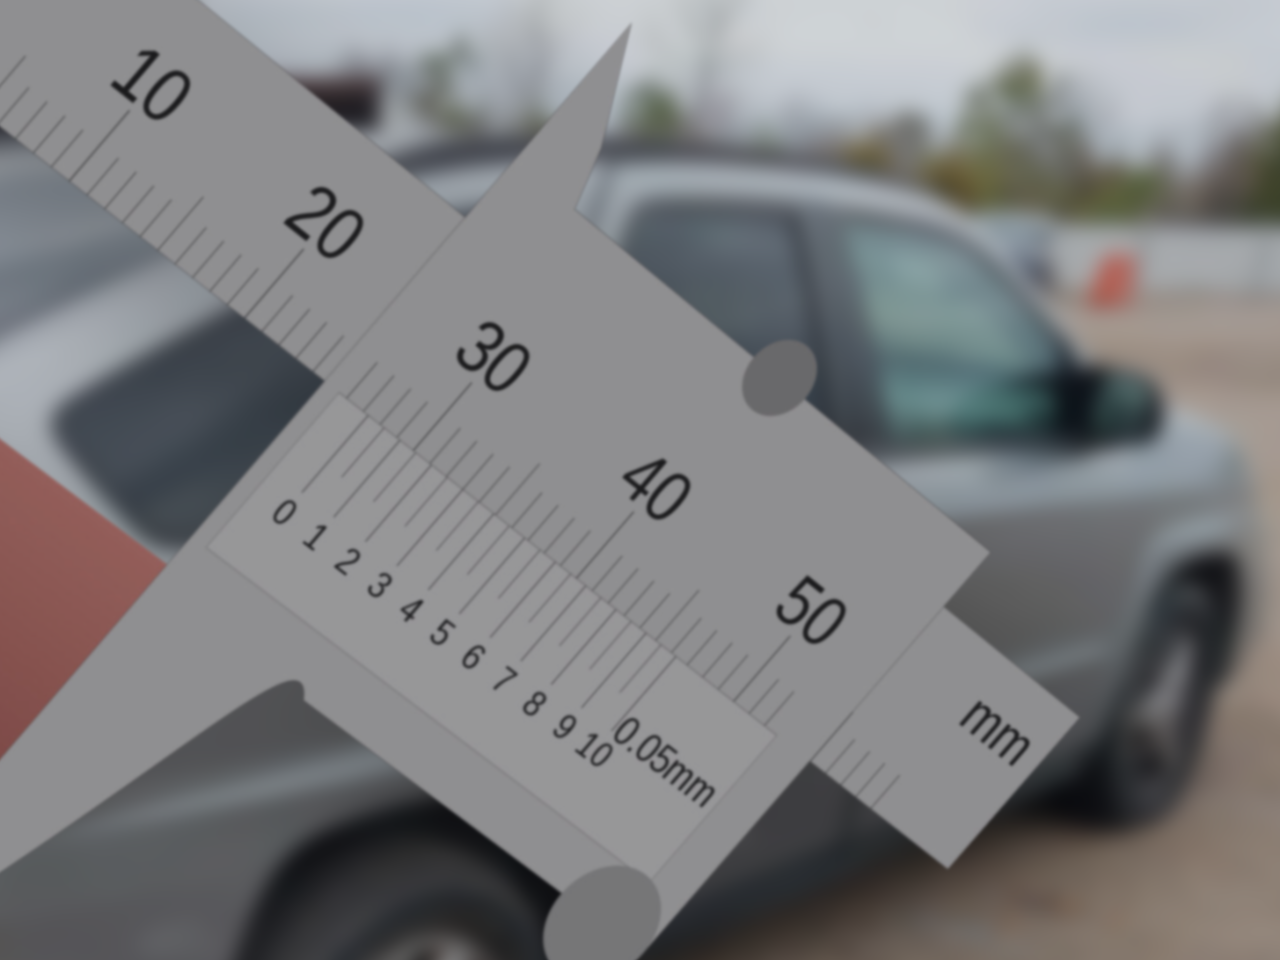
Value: 27.3,mm
